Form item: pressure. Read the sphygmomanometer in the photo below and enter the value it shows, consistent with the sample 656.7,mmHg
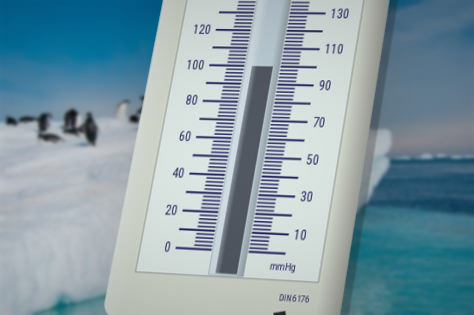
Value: 100,mmHg
